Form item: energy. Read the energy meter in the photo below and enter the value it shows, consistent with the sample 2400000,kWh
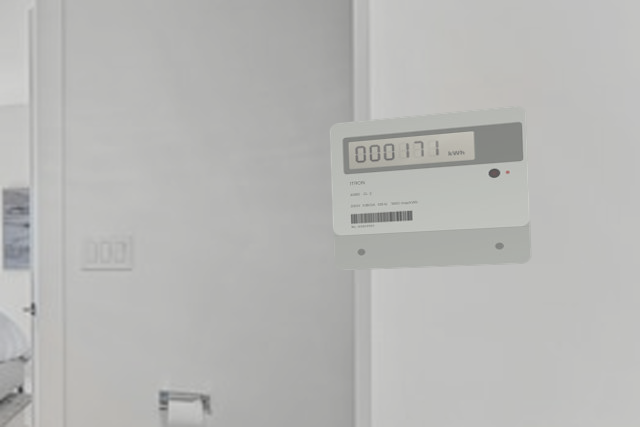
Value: 171,kWh
